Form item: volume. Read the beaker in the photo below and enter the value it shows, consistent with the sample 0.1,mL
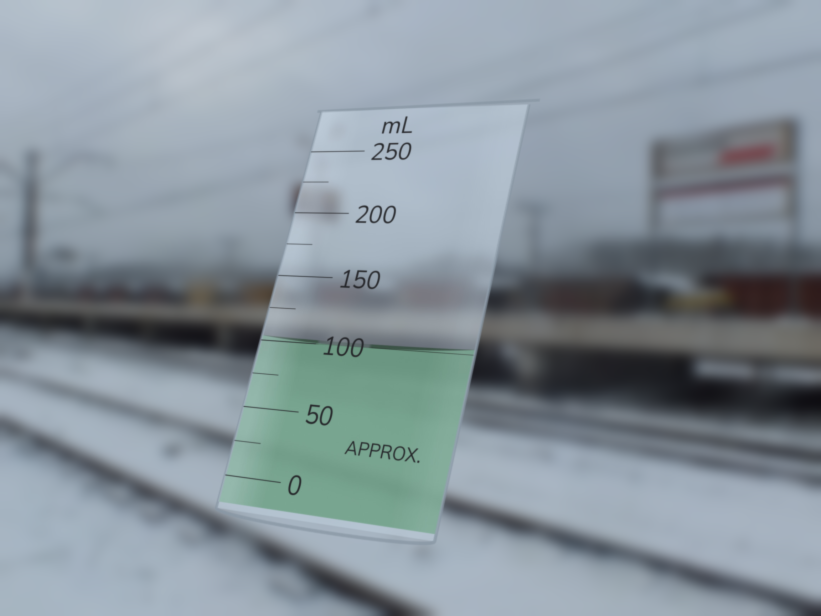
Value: 100,mL
